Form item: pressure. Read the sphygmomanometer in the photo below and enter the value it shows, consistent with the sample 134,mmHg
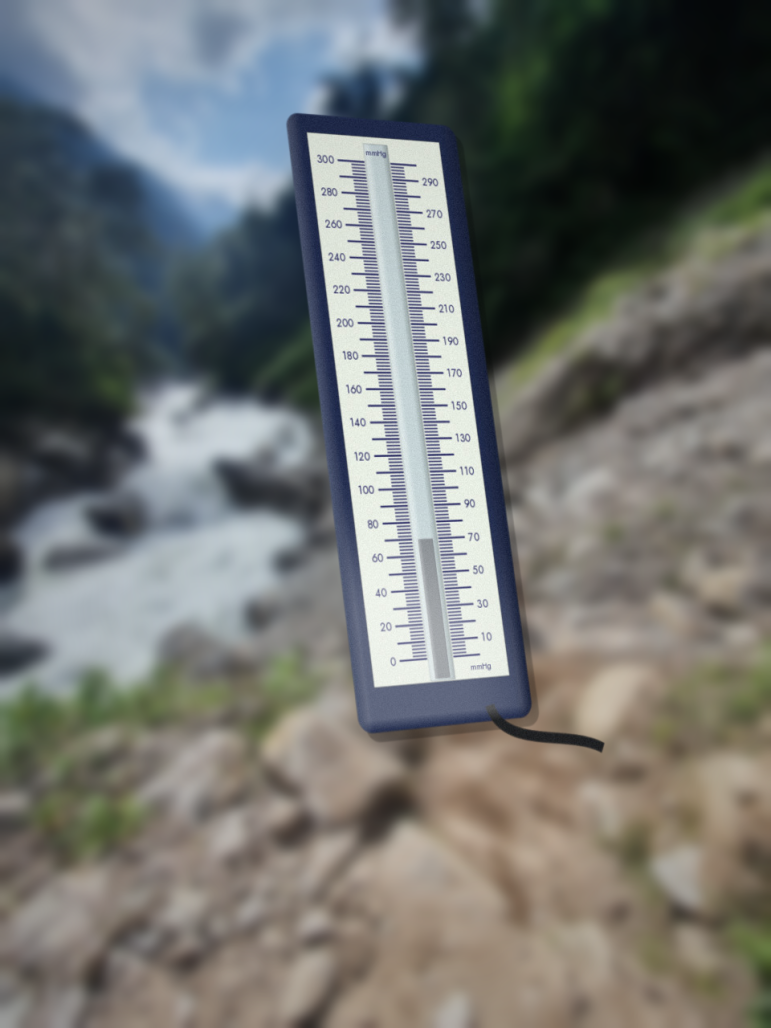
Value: 70,mmHg
